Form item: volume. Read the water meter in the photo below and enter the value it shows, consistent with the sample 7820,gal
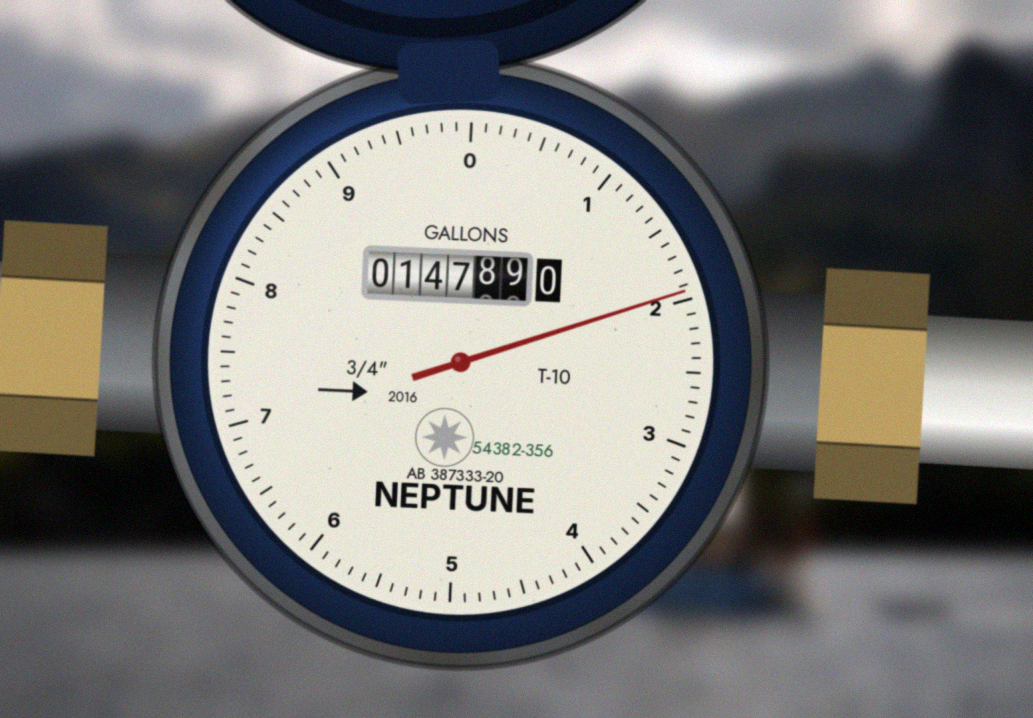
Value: 147891.9,gal
